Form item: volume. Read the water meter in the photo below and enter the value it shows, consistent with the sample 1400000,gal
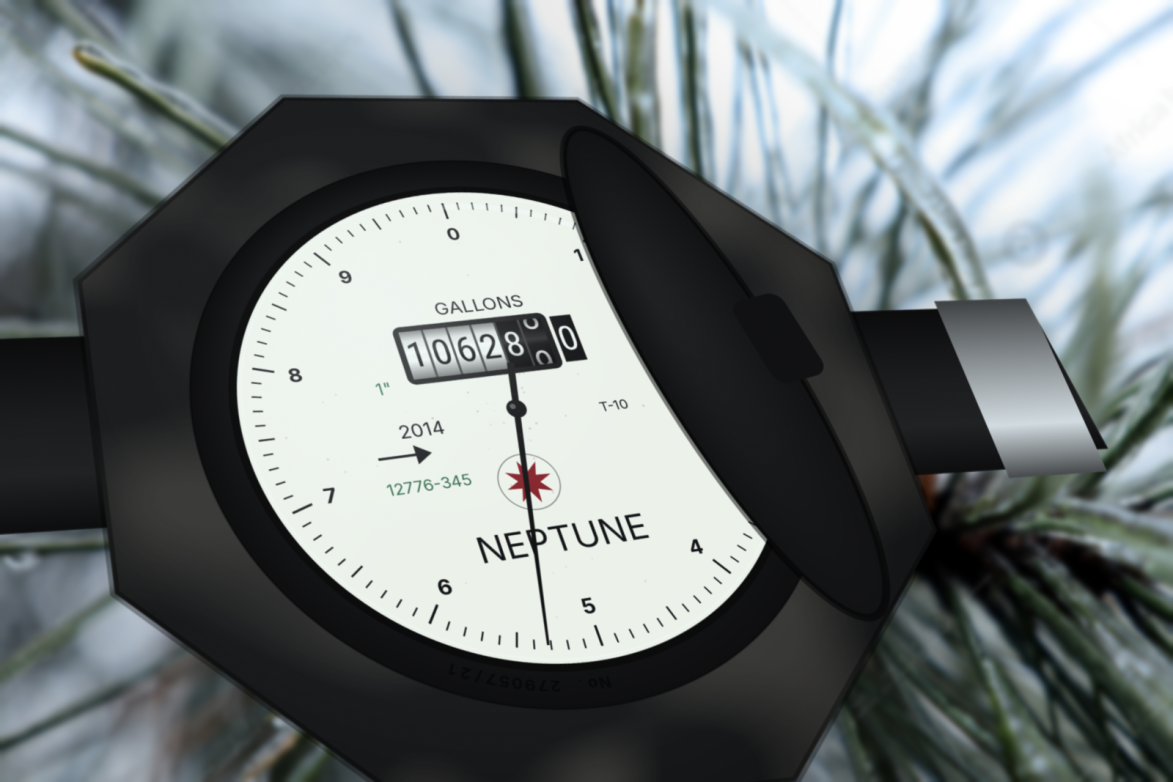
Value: 1062885.3,gal
